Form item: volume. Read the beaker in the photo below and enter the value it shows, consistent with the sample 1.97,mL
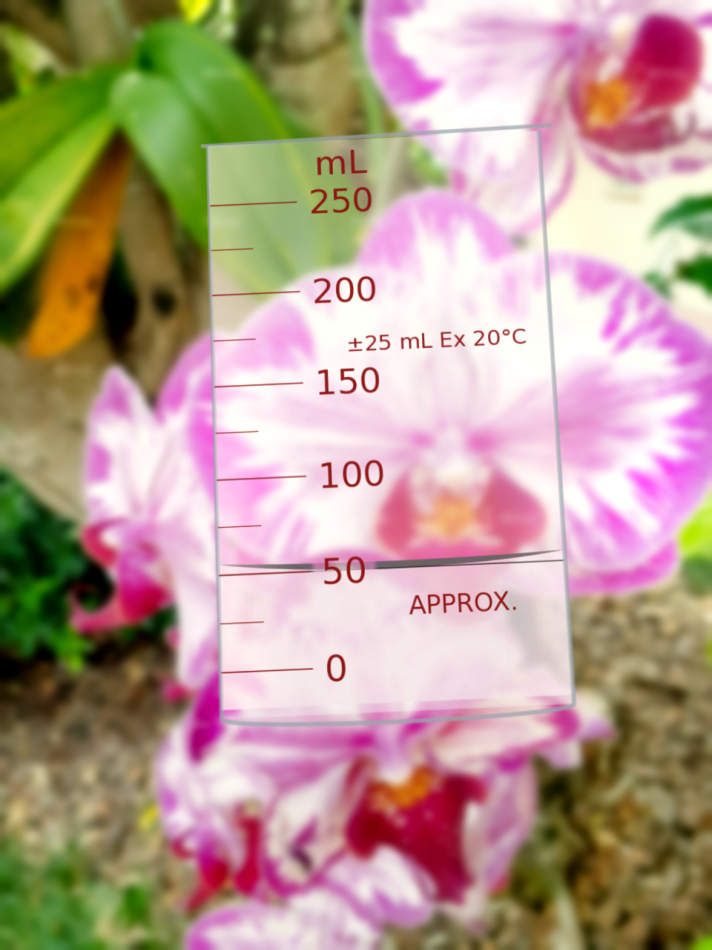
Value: 50,mL
